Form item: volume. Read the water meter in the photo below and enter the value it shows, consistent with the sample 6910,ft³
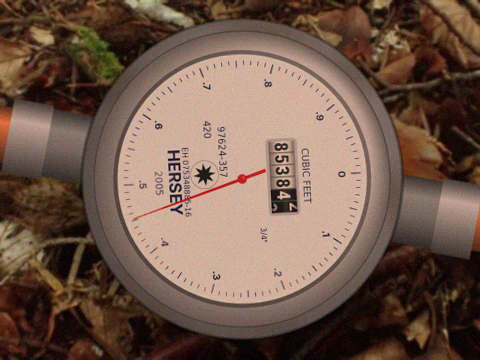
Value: 853842.45,ft³
